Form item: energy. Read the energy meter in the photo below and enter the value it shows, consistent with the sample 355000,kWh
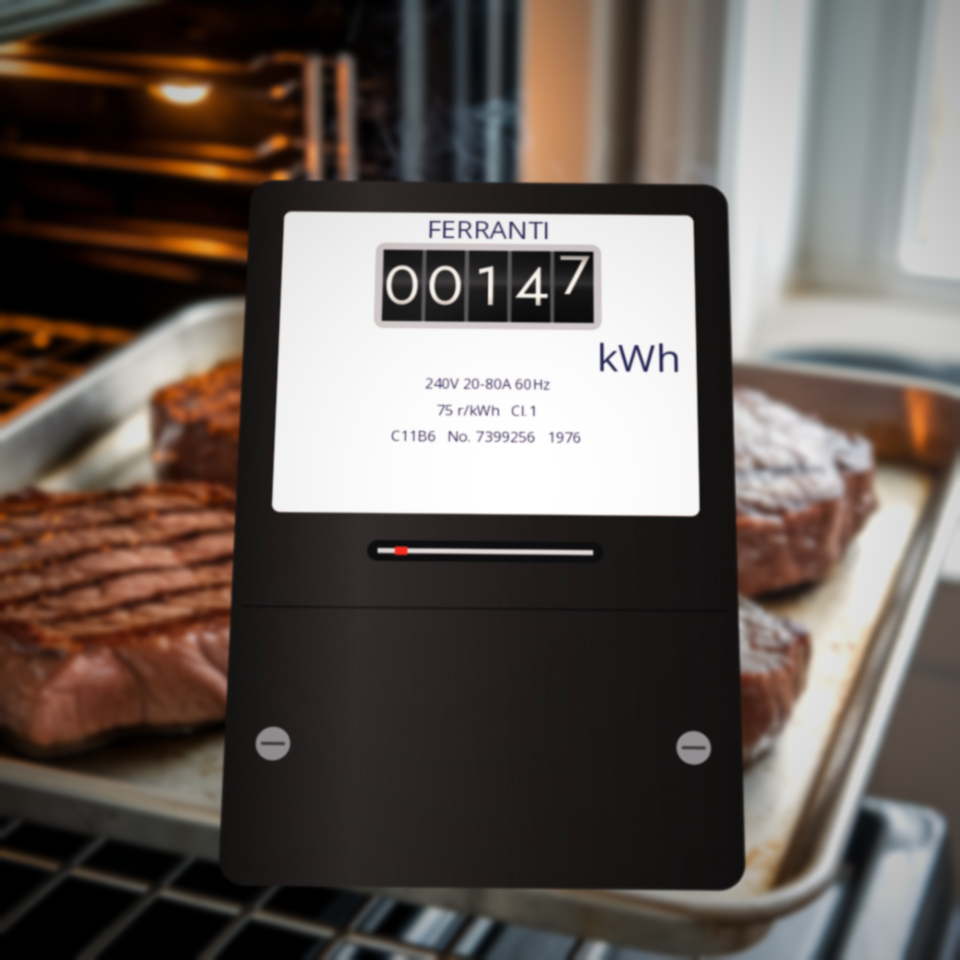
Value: 147,kWh
